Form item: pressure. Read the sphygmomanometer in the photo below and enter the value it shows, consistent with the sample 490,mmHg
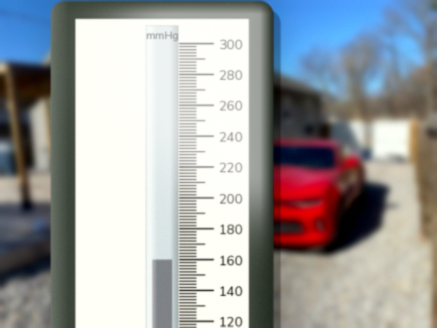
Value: 160,mmHg
